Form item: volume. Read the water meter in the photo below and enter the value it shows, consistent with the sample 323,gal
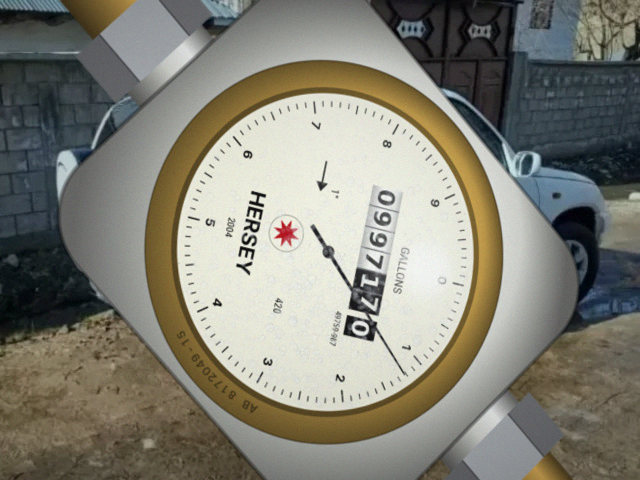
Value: 997171.2,gal
